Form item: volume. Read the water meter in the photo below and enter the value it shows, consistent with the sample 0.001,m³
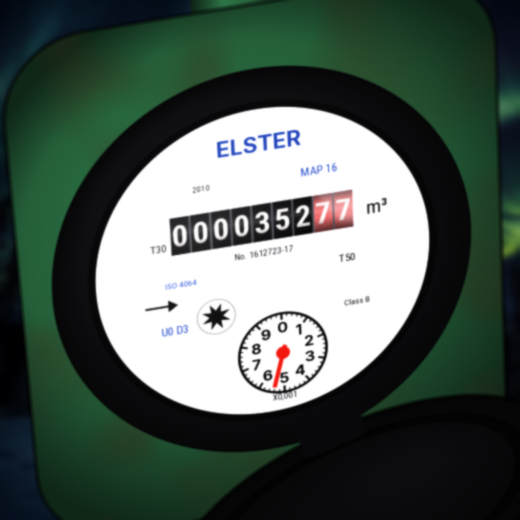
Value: 352.775,m³
